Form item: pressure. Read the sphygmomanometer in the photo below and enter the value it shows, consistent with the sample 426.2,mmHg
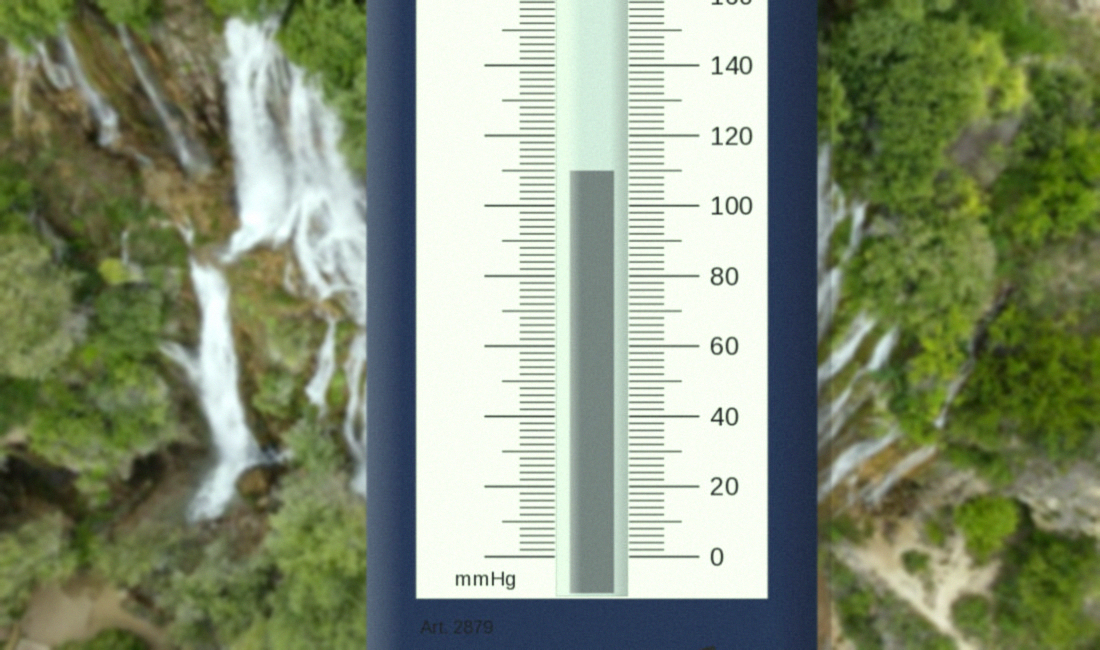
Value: 110,mmHg
